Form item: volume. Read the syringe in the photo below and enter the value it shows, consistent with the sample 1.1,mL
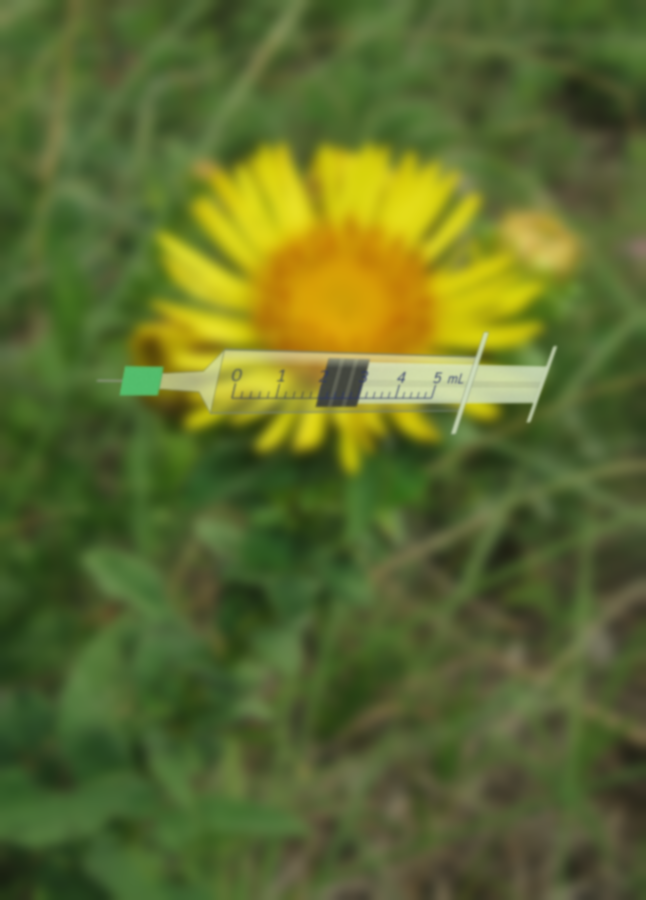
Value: 2,mL
